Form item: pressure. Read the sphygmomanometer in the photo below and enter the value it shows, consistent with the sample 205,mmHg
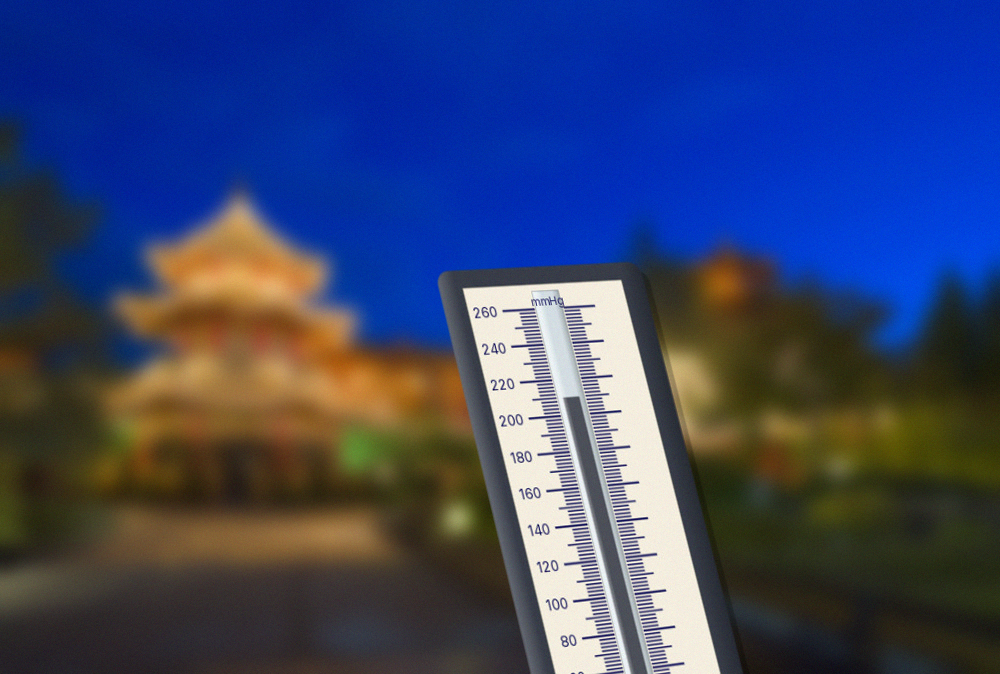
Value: 210,mmHg
